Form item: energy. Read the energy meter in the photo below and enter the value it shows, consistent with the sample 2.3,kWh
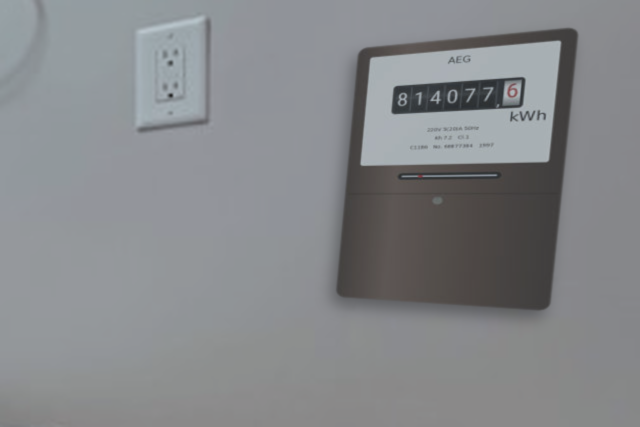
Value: 814077.6,kWh
